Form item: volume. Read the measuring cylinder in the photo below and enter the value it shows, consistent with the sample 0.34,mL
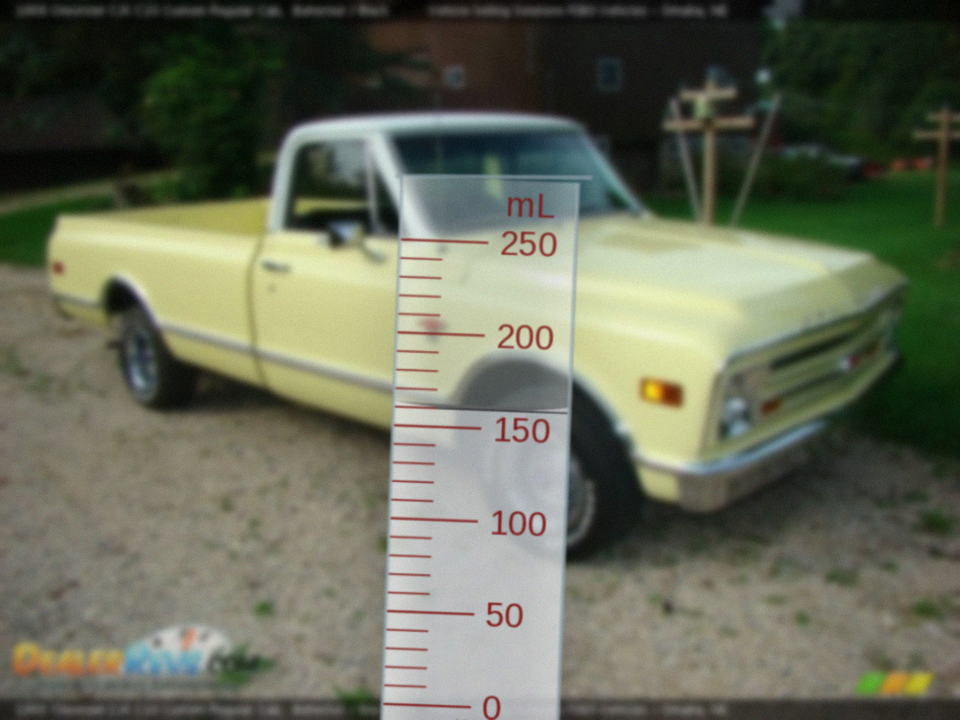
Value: 160,mL
